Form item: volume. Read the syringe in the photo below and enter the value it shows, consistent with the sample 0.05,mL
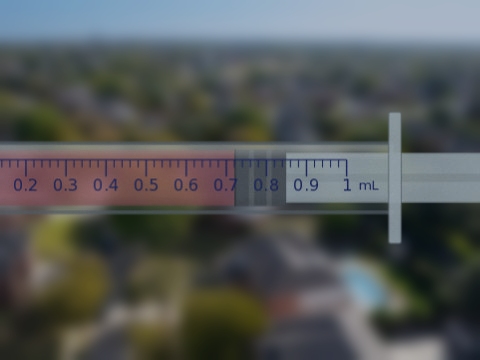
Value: 0.72,mL
